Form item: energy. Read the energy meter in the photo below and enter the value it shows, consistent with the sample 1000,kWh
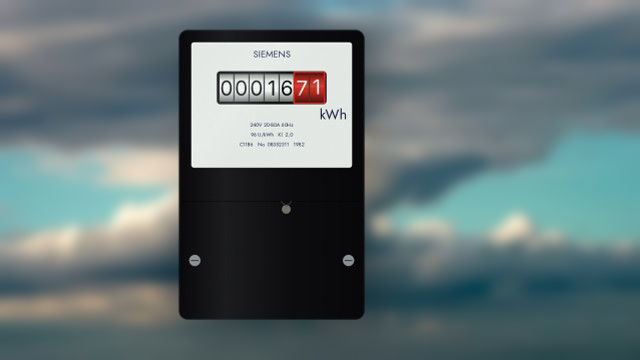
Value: 16.71,kWh
